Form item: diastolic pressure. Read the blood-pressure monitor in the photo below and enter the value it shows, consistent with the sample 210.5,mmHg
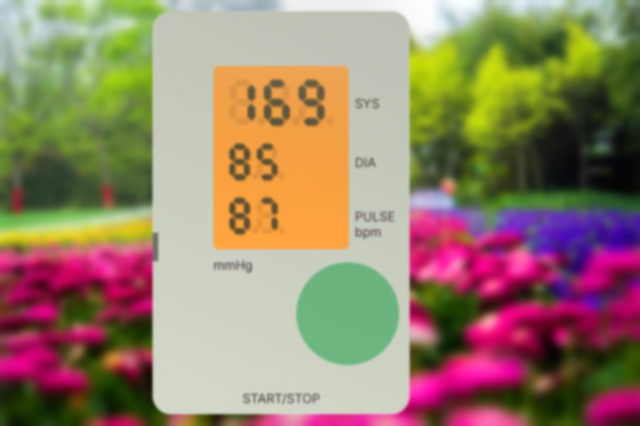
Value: 85,mmHg
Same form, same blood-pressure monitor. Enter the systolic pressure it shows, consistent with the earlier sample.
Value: 169,mmHg
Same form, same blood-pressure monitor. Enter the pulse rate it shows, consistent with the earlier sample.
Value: 87,bpm
